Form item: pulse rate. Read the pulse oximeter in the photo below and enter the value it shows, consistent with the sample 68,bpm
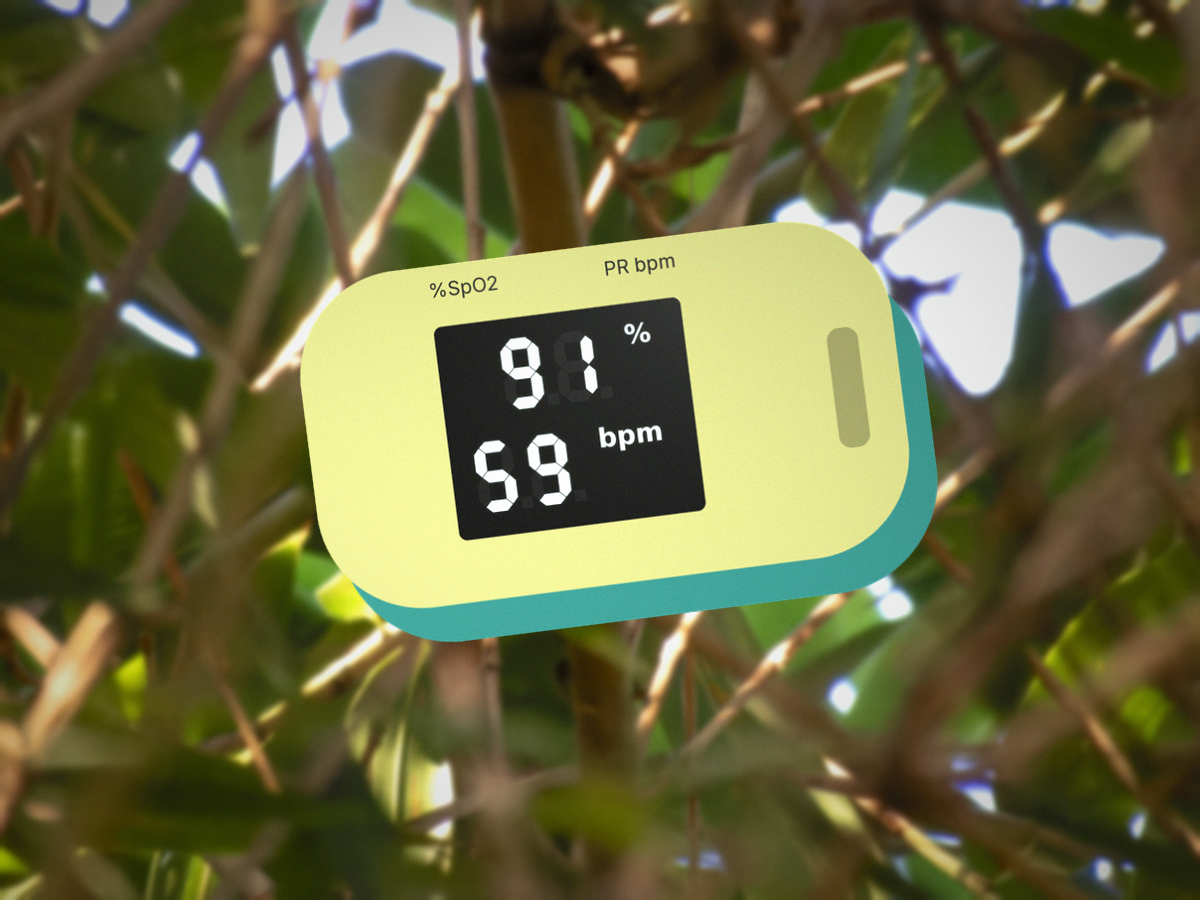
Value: 59,bpm
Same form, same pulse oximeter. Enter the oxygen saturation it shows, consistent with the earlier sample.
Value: 91,%
